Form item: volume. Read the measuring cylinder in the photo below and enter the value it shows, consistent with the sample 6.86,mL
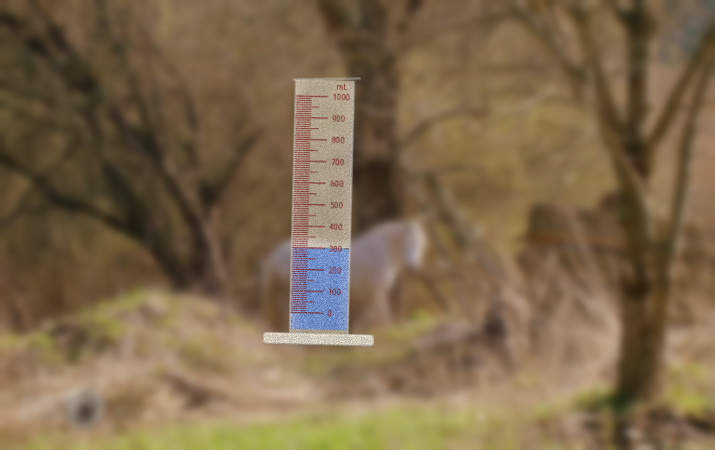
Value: 300,mL
